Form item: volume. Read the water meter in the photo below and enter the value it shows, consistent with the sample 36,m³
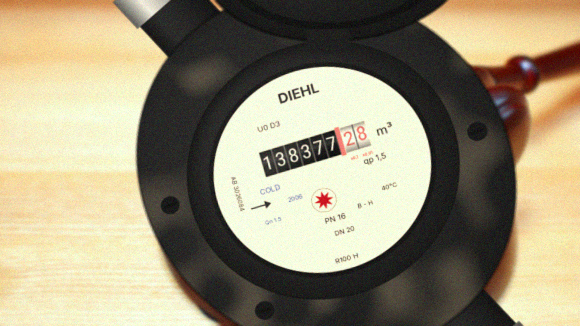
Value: 138377.28,m³
